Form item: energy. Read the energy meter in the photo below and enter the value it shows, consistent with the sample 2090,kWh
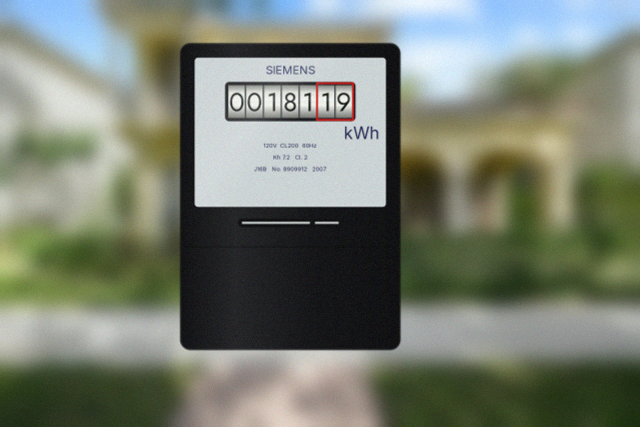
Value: 181.19,kWh
